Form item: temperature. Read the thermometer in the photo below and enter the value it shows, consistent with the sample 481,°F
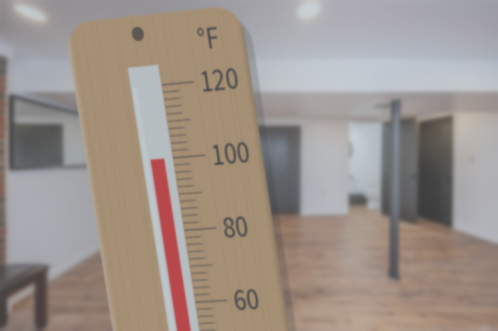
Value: 100,°F
